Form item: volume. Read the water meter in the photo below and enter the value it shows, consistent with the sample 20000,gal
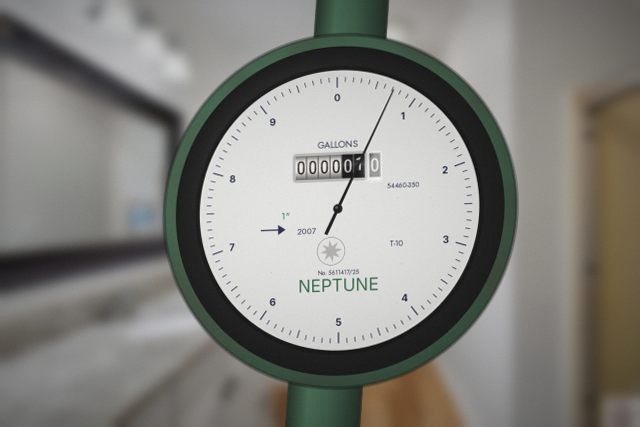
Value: 10.7,gal
